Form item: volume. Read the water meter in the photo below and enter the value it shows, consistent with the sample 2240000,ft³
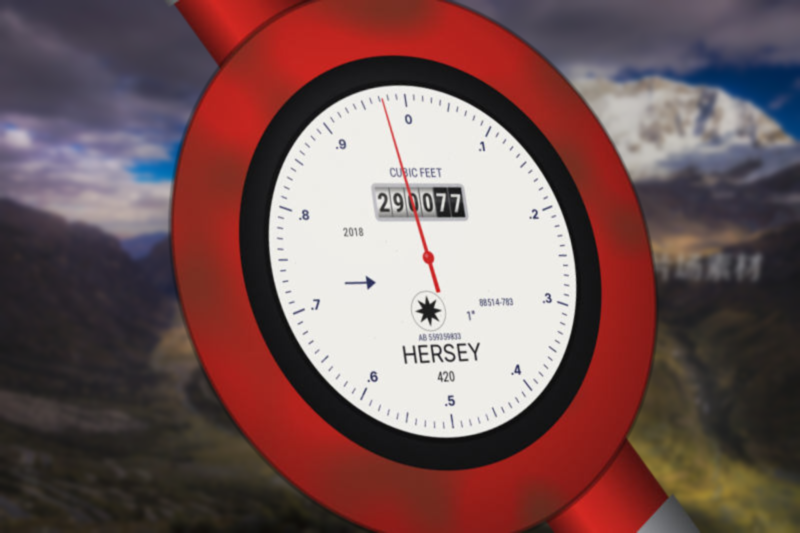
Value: 290076.97,ft³
